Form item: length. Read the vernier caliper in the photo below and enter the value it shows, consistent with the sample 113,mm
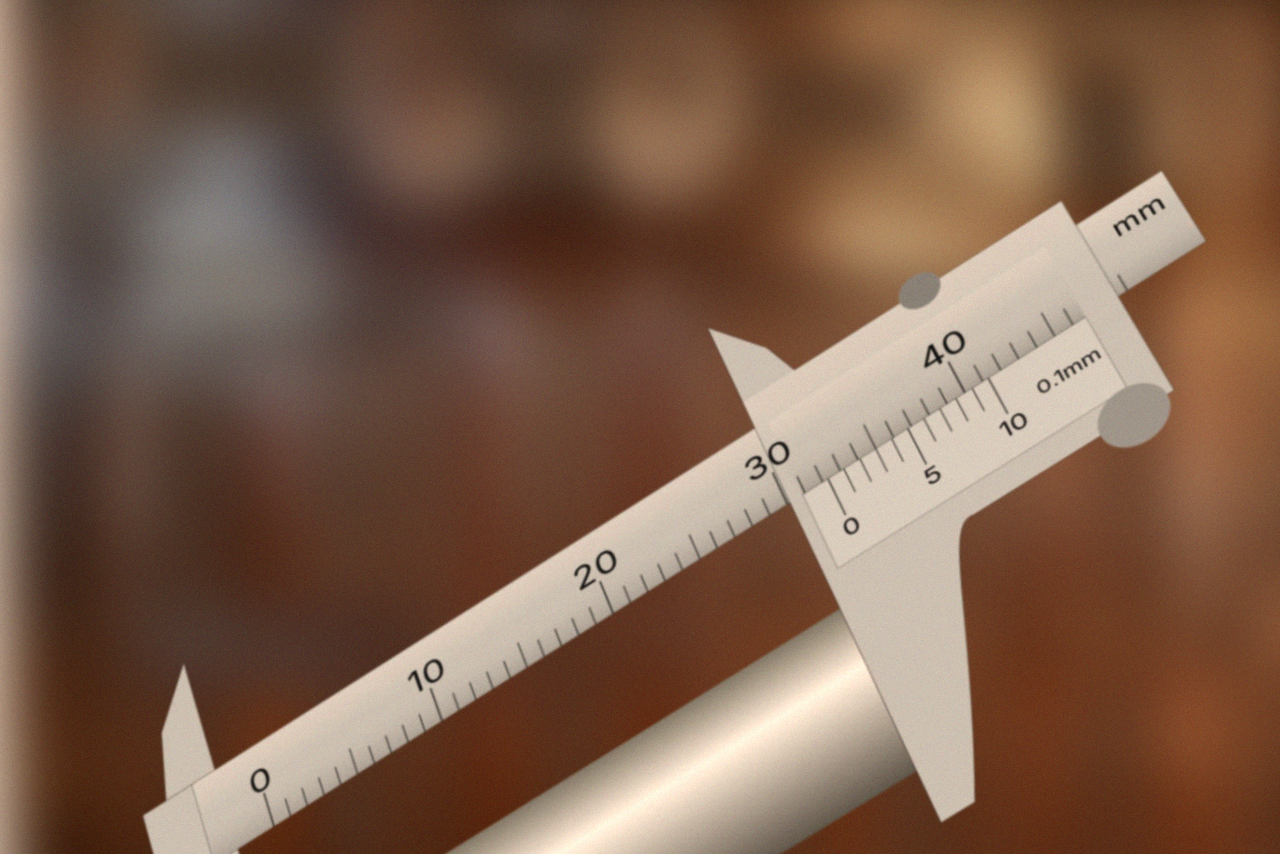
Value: 32.3,mm
